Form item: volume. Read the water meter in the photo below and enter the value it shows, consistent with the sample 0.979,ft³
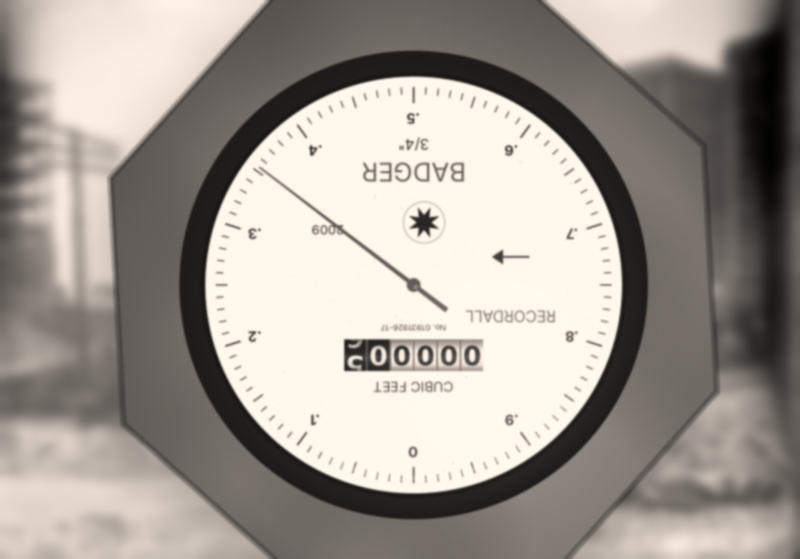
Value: 5.35,ft³
